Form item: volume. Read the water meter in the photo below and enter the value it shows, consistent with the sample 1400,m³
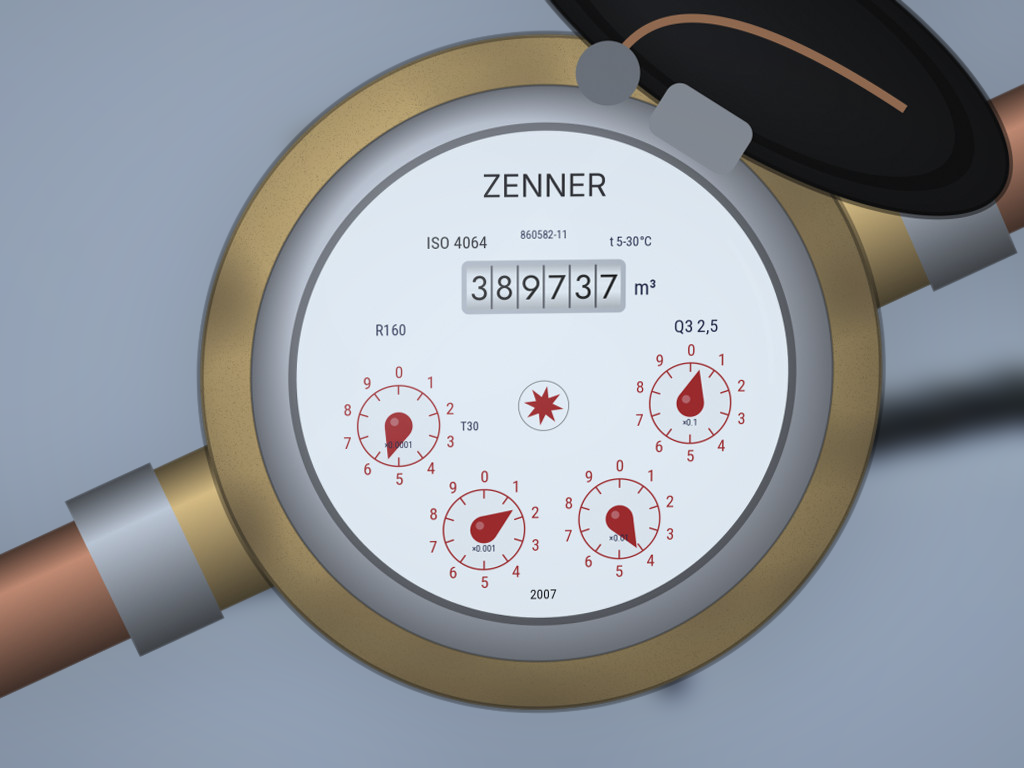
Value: 389737.0415,m³
